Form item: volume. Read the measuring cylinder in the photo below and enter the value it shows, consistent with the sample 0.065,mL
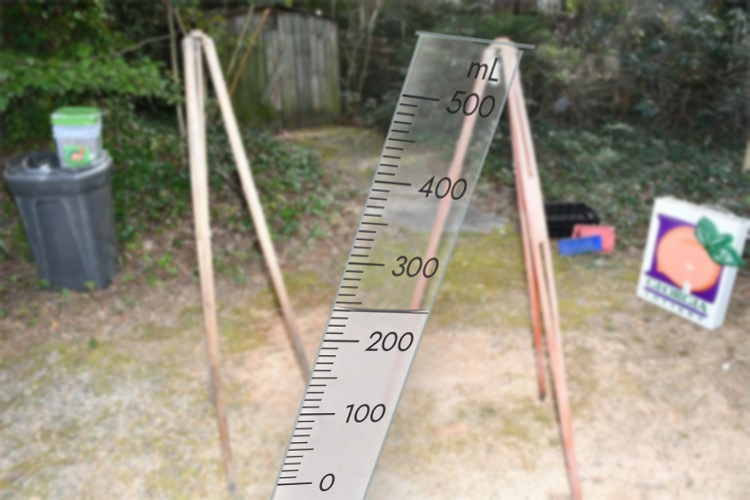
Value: 240,mL
